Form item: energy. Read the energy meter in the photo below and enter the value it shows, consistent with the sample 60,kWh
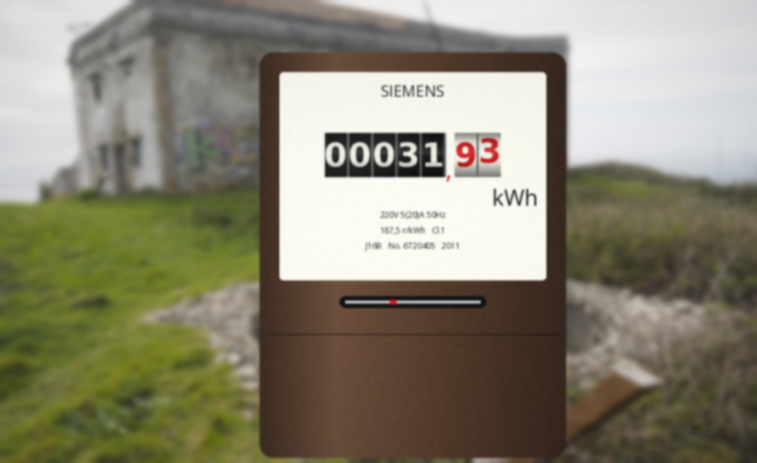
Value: 31.93,kWh
